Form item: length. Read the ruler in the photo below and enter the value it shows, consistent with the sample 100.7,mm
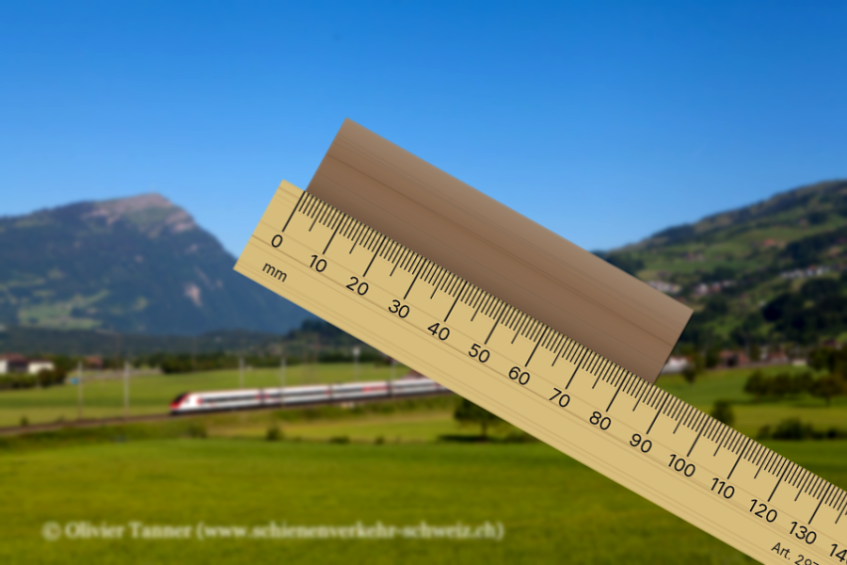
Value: 86,mm
